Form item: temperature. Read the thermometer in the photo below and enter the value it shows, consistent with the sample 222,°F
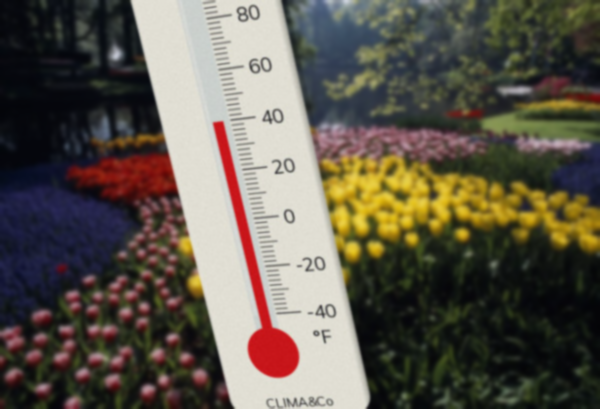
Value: 40,°F
